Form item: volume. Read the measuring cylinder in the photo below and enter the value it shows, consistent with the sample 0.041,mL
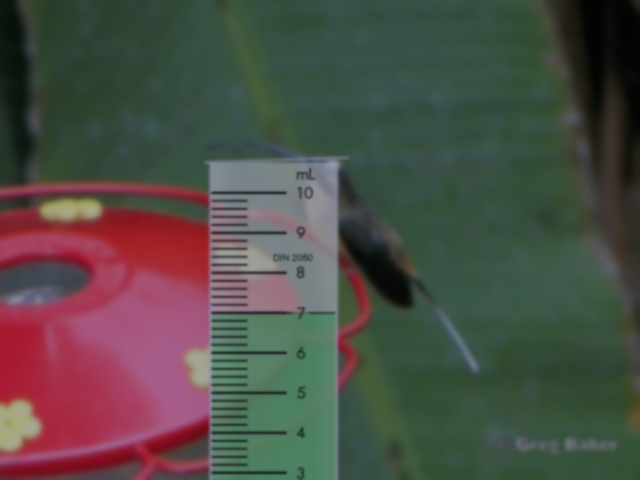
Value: 7,mL
